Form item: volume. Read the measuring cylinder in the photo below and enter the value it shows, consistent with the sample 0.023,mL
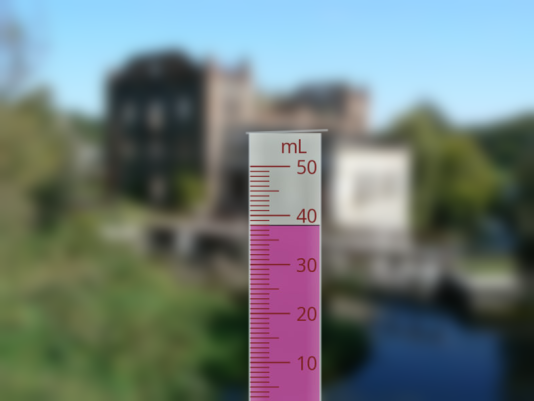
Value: 38,mL
